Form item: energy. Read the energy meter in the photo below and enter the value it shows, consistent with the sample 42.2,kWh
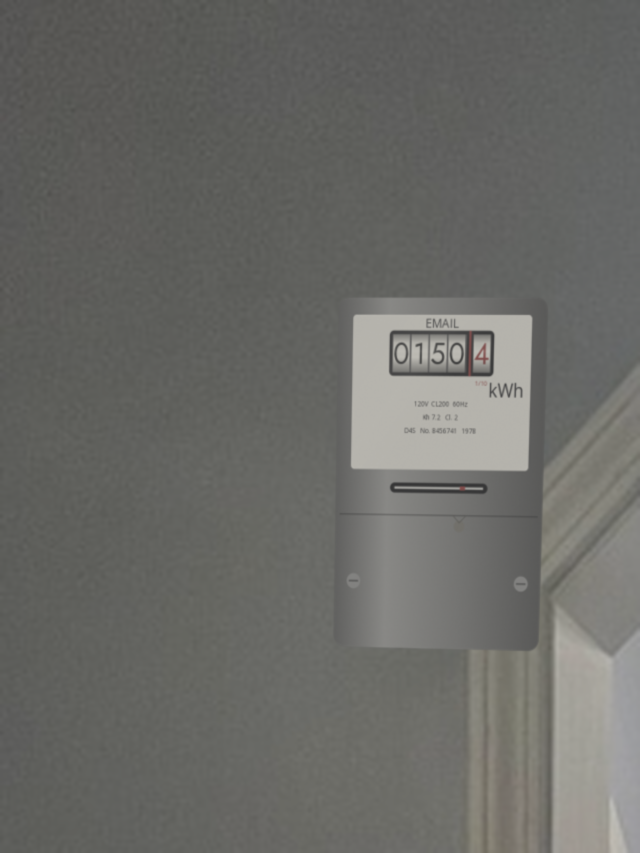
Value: 150.4,kWh
